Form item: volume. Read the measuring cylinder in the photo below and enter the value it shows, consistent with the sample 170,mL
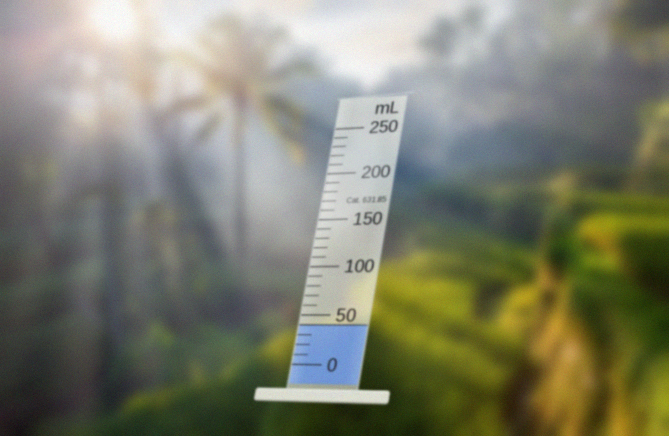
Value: 40,mL
